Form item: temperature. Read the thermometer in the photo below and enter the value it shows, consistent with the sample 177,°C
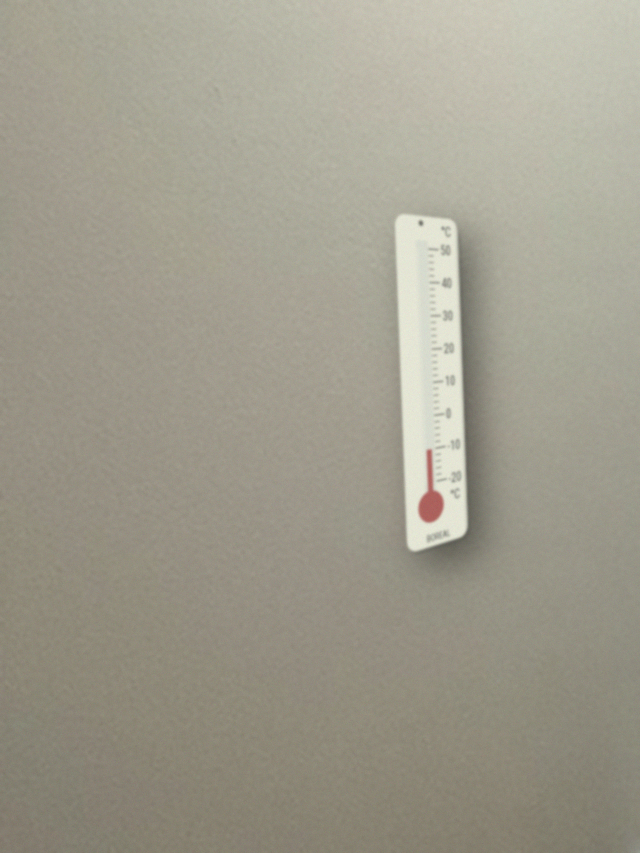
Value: -10,°C
